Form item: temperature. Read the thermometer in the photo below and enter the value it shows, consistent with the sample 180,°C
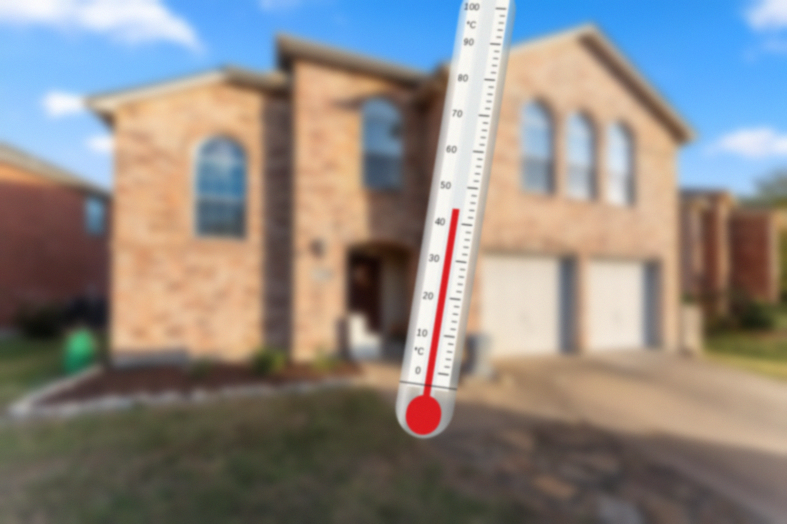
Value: 44,°C
